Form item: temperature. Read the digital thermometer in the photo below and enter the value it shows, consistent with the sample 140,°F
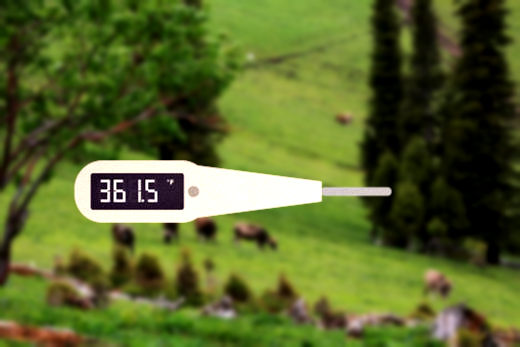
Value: 361.5,°F
